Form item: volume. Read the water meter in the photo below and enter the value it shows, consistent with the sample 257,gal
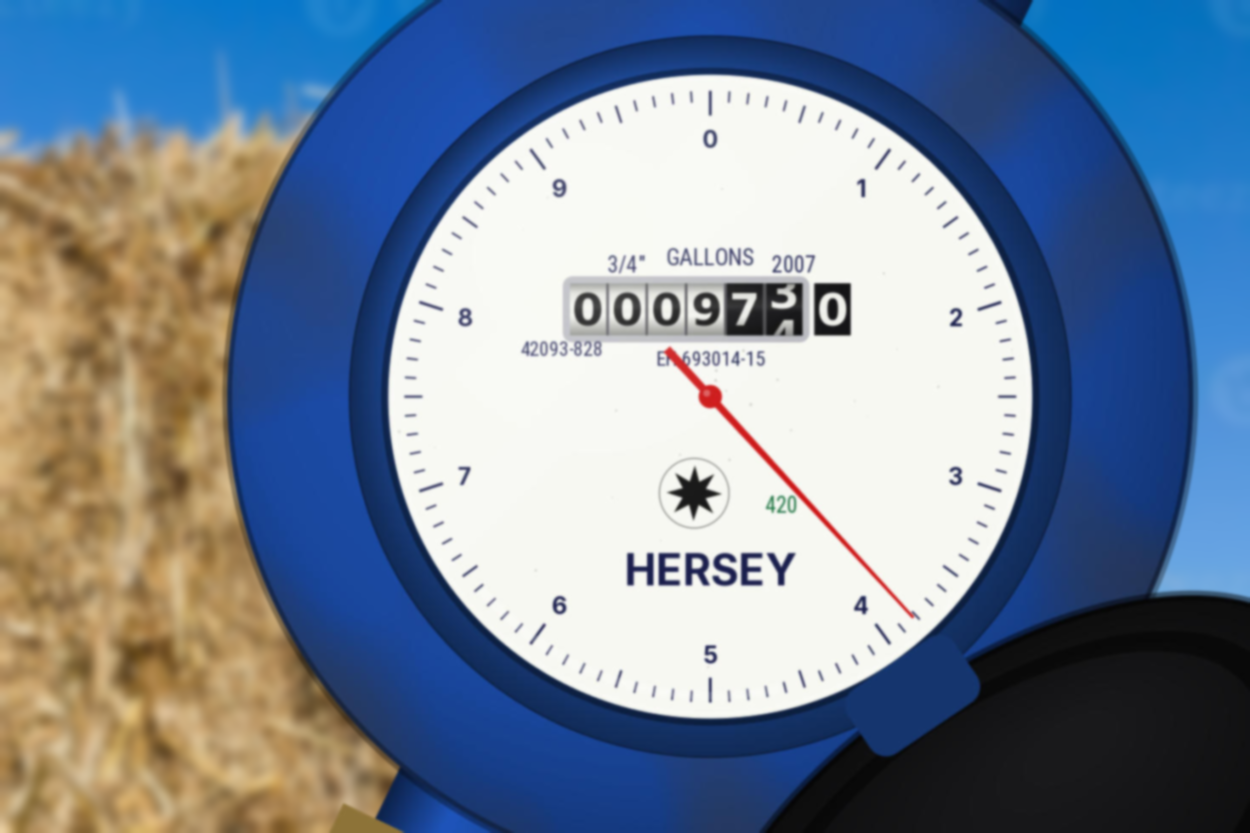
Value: 9733.8,gal
